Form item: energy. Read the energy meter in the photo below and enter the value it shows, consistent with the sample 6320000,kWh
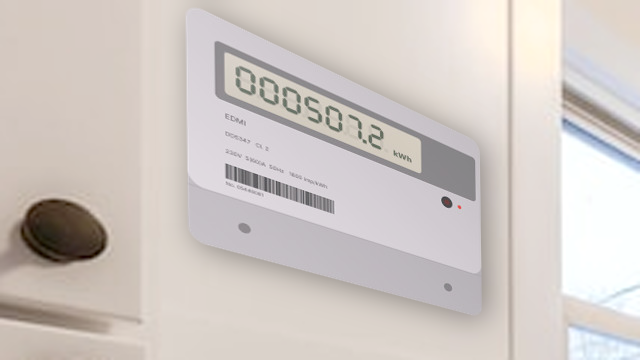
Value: 507.2,kWh
